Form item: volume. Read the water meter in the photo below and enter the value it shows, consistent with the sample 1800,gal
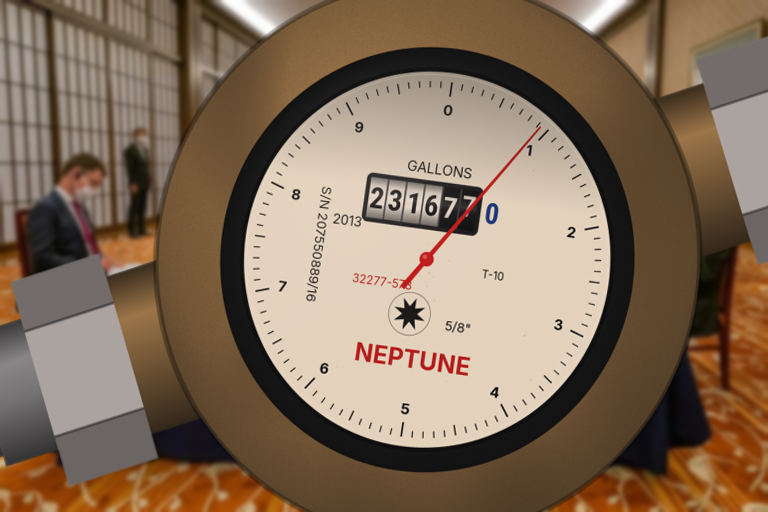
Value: 2316770.9,gal
